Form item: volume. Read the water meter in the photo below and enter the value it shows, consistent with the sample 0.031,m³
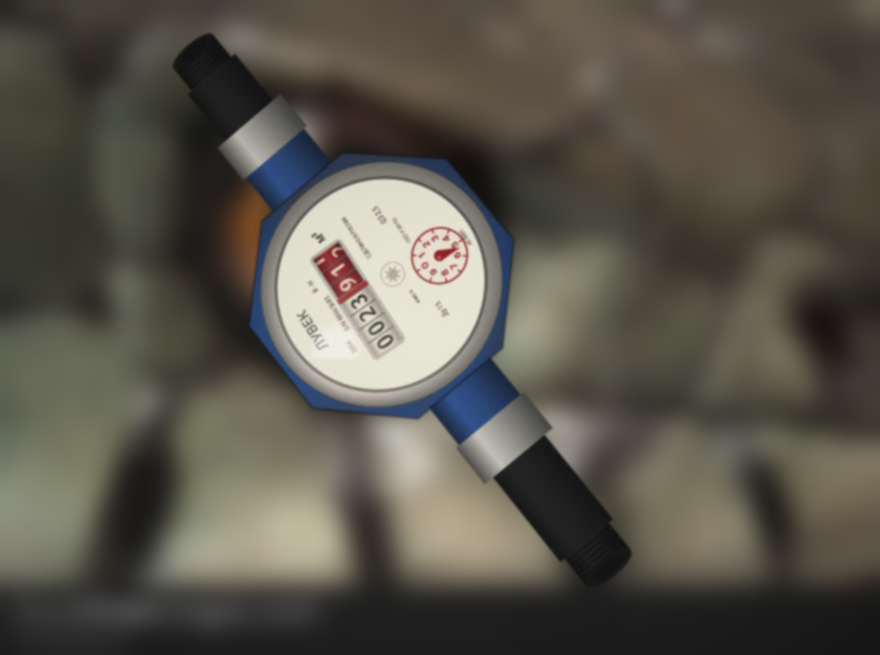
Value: 23.9115,m³
